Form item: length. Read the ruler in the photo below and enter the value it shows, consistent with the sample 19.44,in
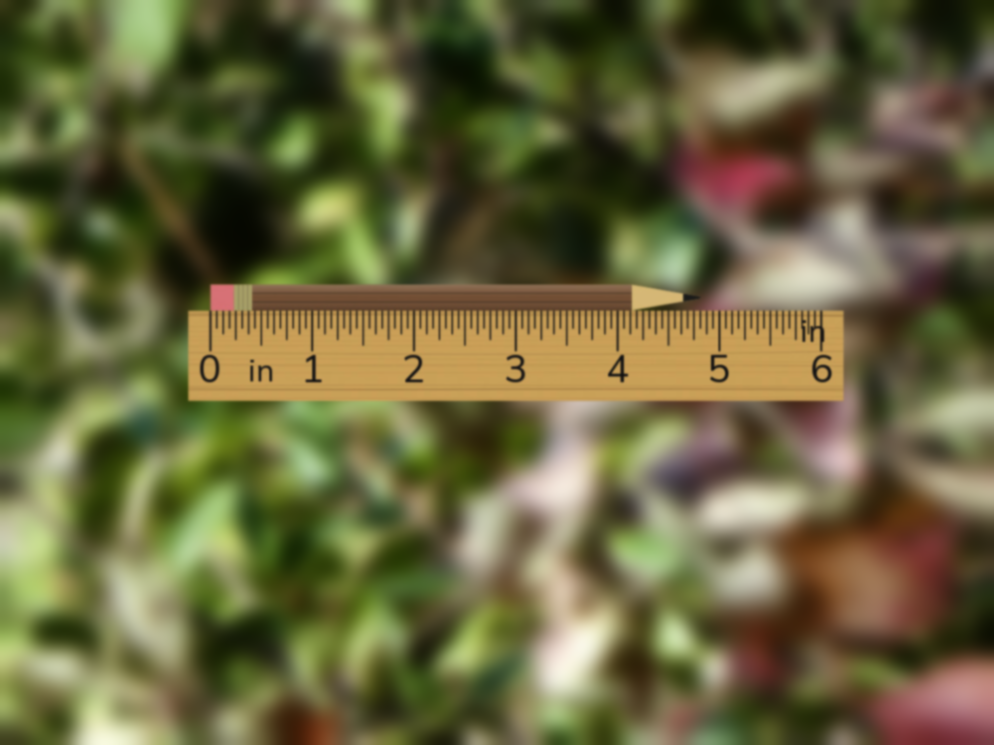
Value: 4.8125,in
